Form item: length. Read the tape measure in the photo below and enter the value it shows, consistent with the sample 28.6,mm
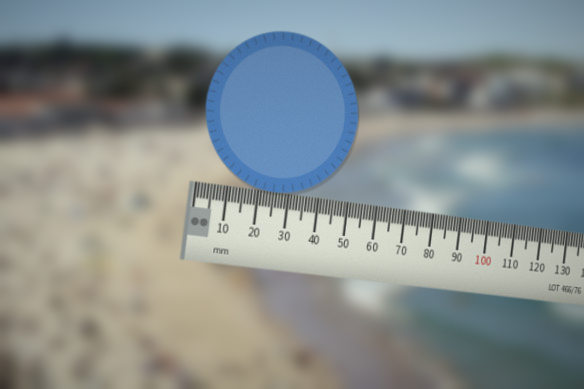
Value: 50,mm
